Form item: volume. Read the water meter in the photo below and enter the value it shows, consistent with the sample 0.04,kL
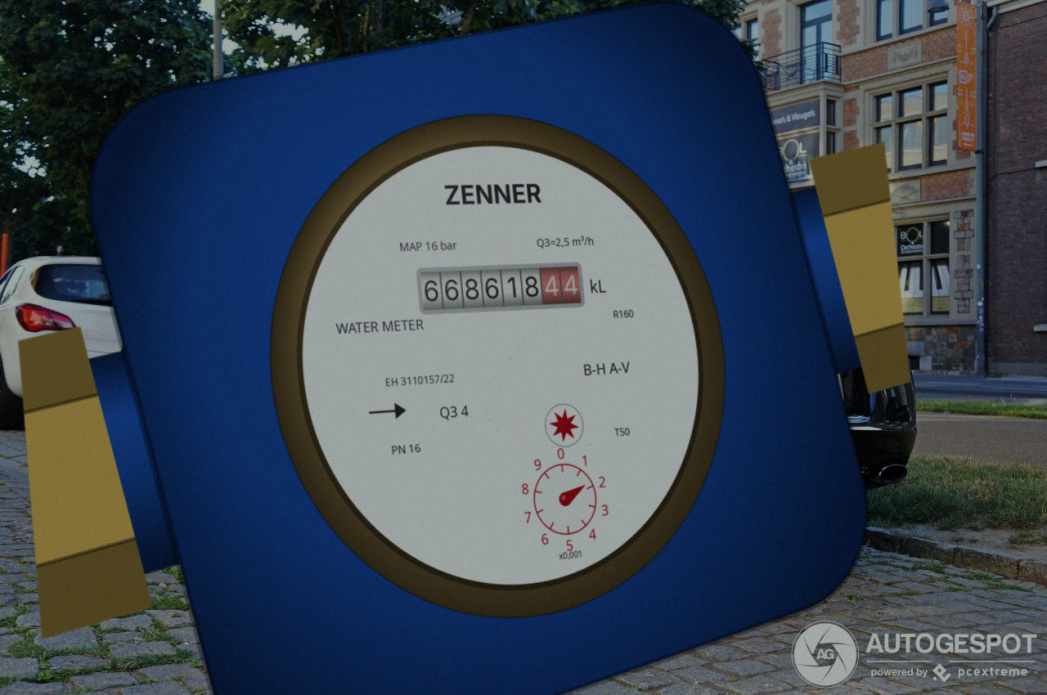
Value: 668618.441,kL
